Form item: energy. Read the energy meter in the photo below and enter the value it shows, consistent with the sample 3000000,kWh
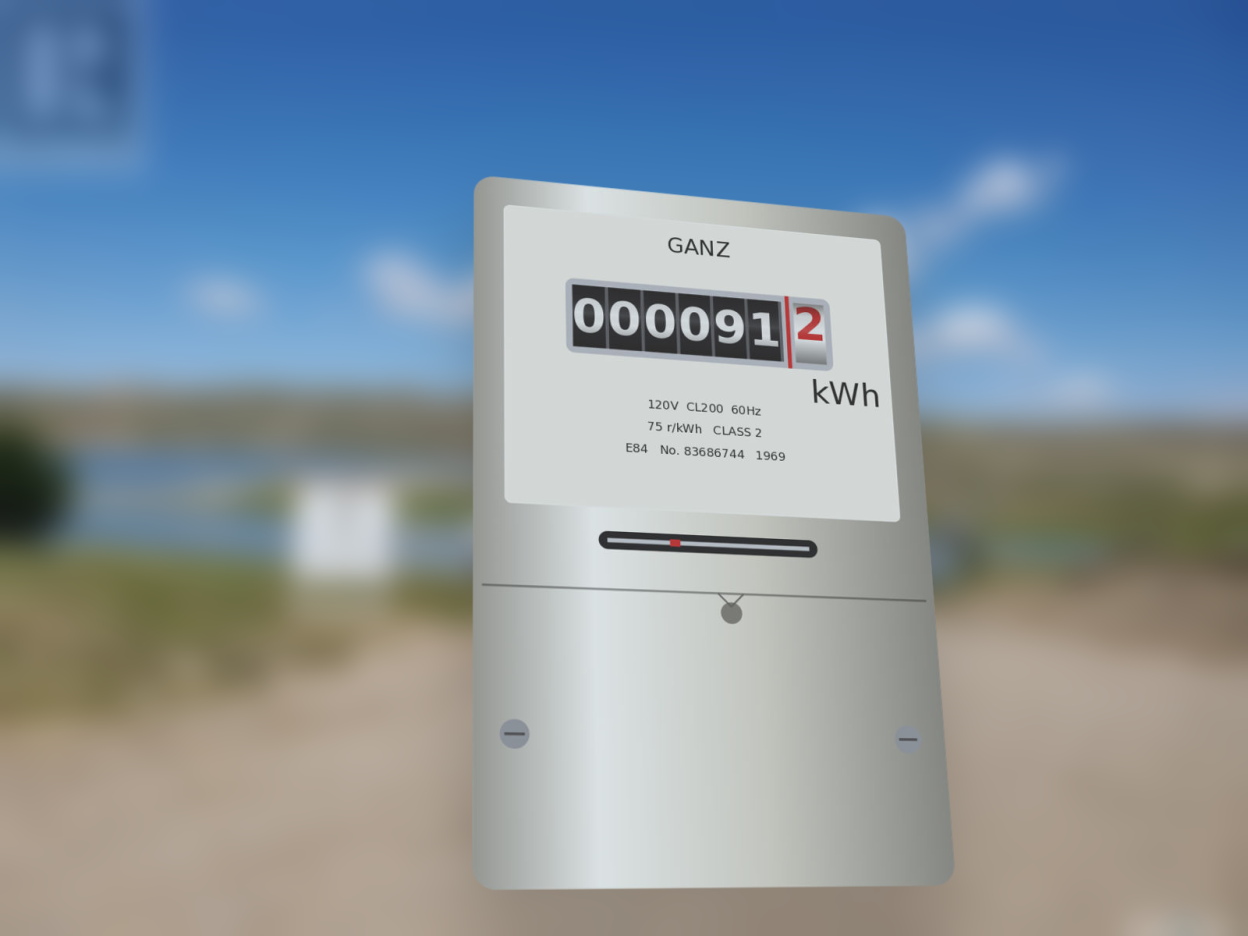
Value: 91.2,kWh
